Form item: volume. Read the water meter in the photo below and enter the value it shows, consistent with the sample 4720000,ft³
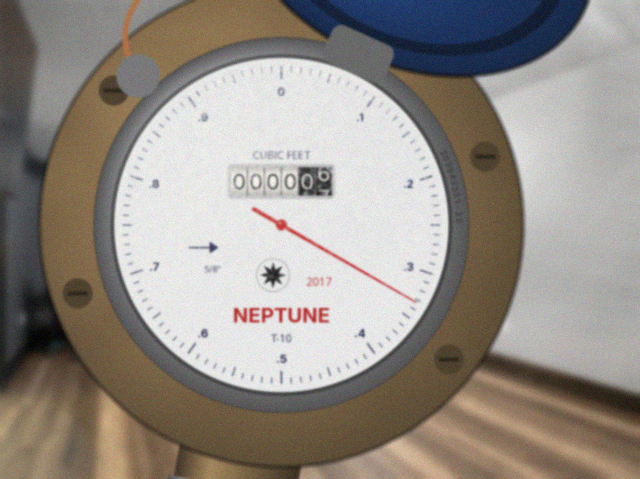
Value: 6.33,ft³
